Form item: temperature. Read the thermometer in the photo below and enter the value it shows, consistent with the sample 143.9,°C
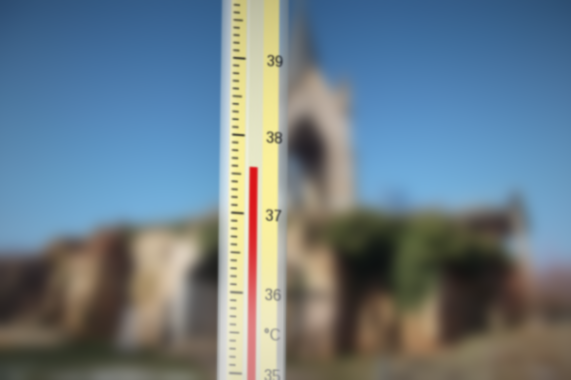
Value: 37.6,°C
